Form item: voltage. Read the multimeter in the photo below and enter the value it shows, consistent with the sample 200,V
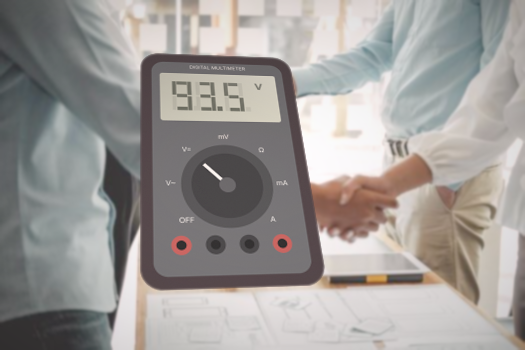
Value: 93.5,V
